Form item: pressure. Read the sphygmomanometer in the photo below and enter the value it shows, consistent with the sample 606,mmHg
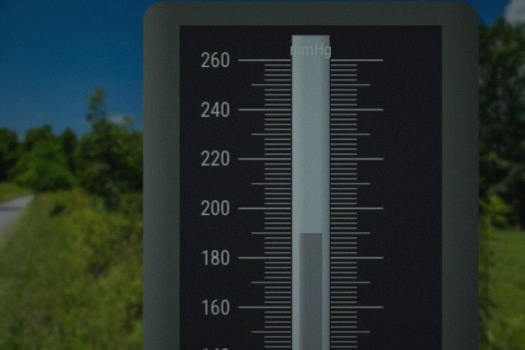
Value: 190,mmHg
